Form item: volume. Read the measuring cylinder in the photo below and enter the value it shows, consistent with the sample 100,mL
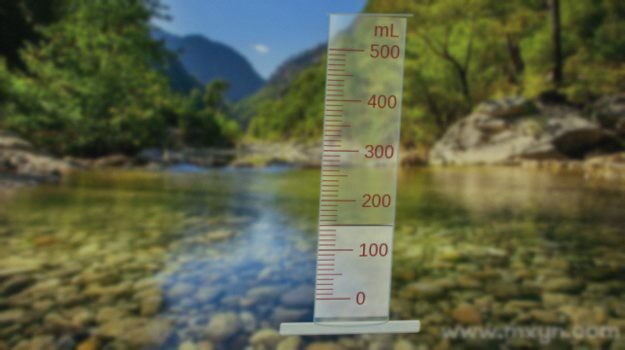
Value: 150,mL
